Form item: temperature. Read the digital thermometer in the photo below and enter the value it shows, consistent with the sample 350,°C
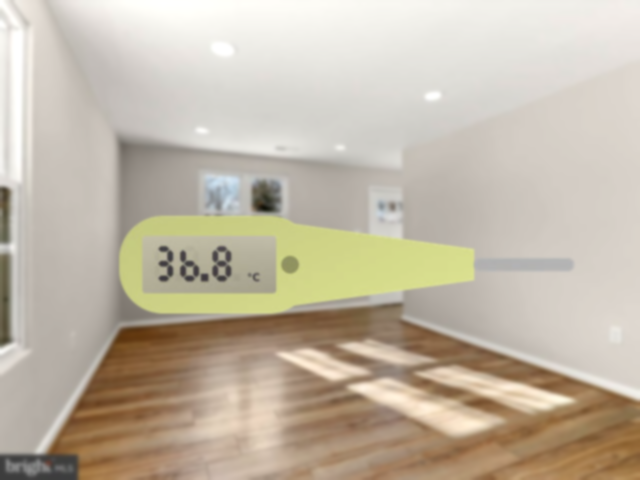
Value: 36.8,°C
